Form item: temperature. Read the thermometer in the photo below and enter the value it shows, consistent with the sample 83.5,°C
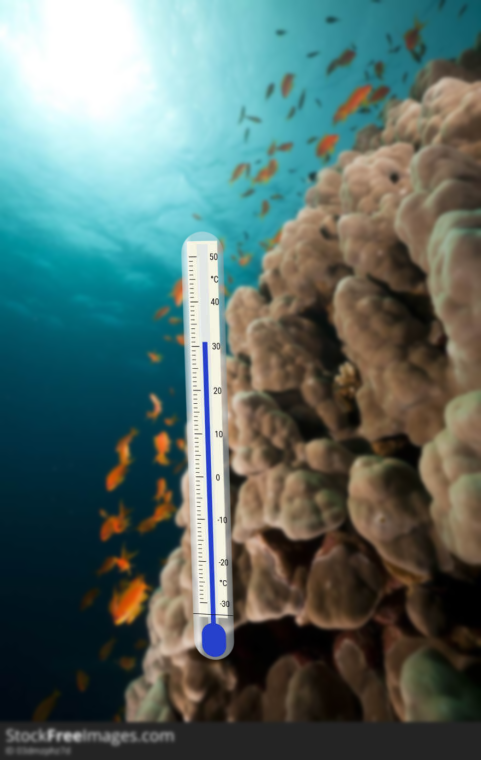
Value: 31,°C
